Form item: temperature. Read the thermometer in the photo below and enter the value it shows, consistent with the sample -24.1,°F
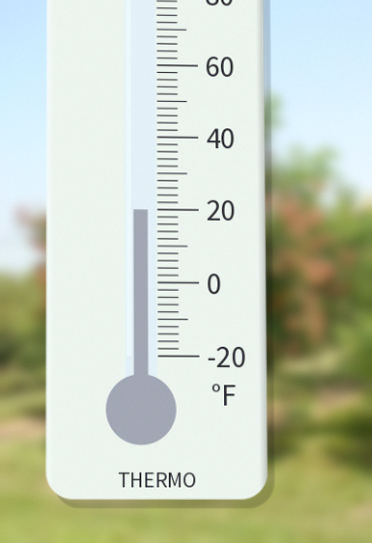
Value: 20,°F
